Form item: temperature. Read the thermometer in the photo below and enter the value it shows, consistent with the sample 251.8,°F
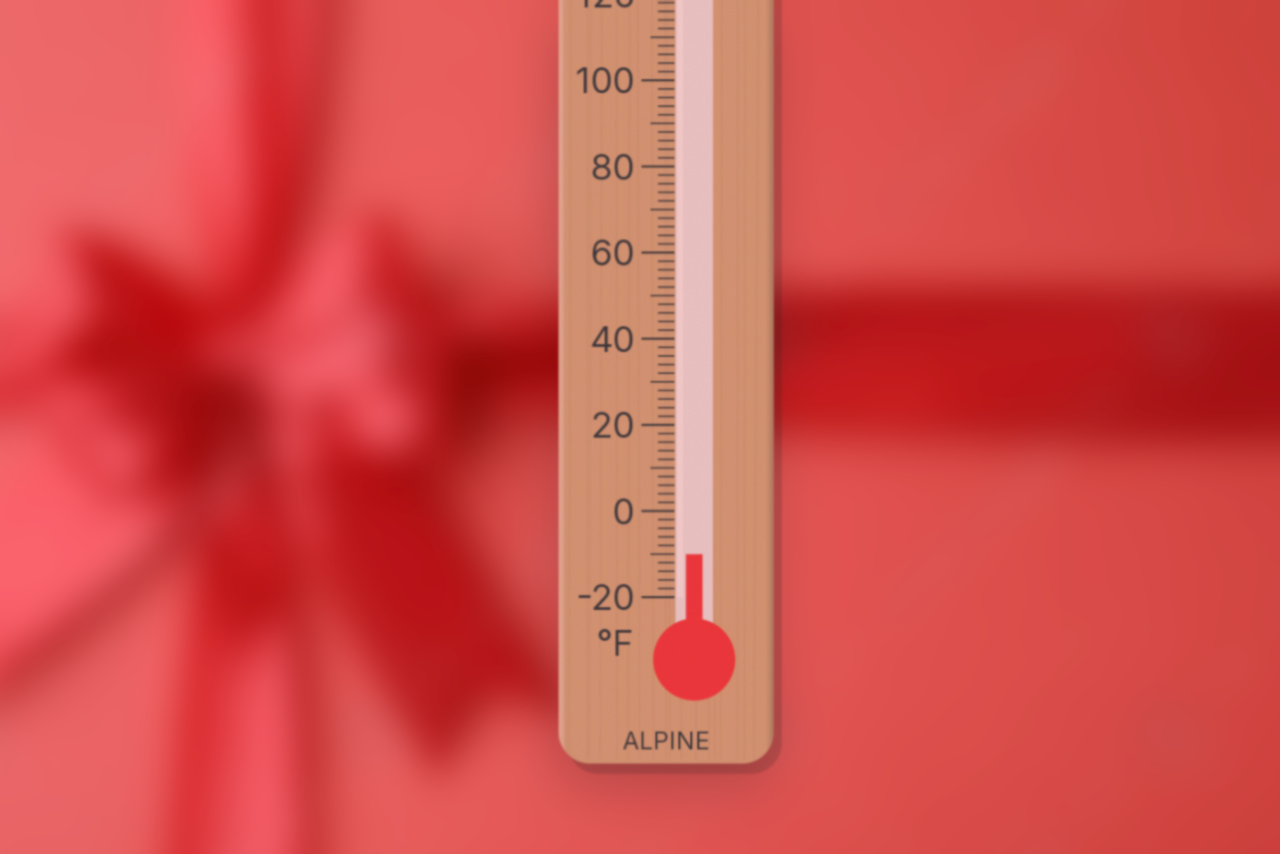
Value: -10,°F
